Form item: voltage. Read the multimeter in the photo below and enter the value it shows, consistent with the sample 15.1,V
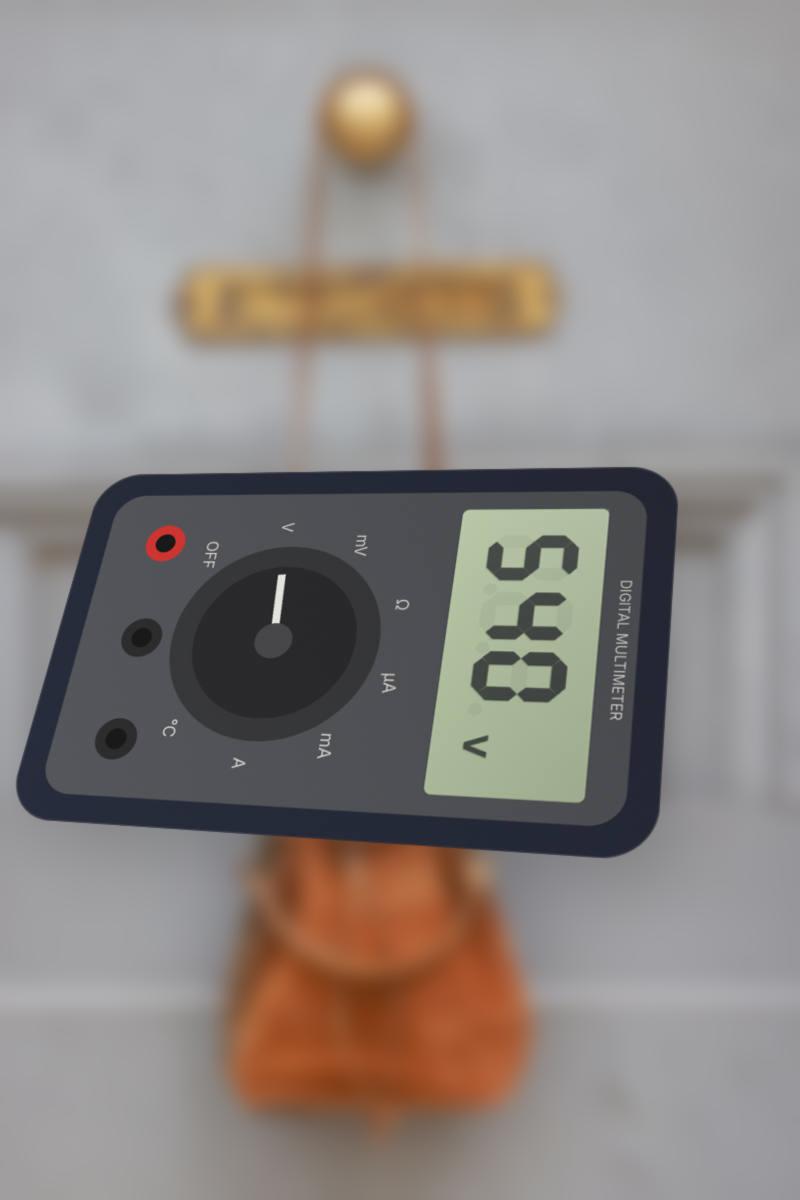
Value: 540,V
